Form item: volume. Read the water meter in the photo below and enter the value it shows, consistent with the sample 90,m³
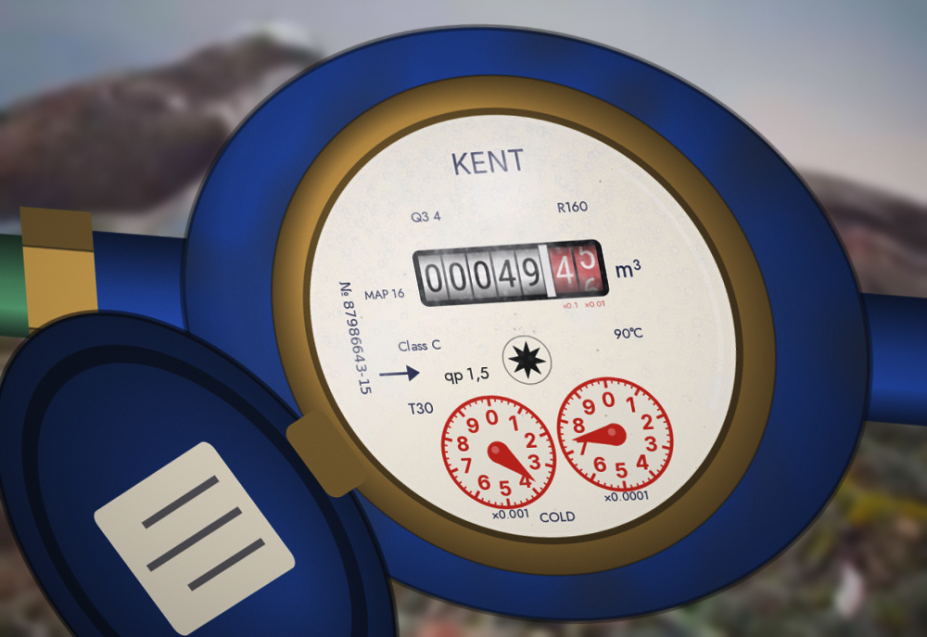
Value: 49.4537,m³
